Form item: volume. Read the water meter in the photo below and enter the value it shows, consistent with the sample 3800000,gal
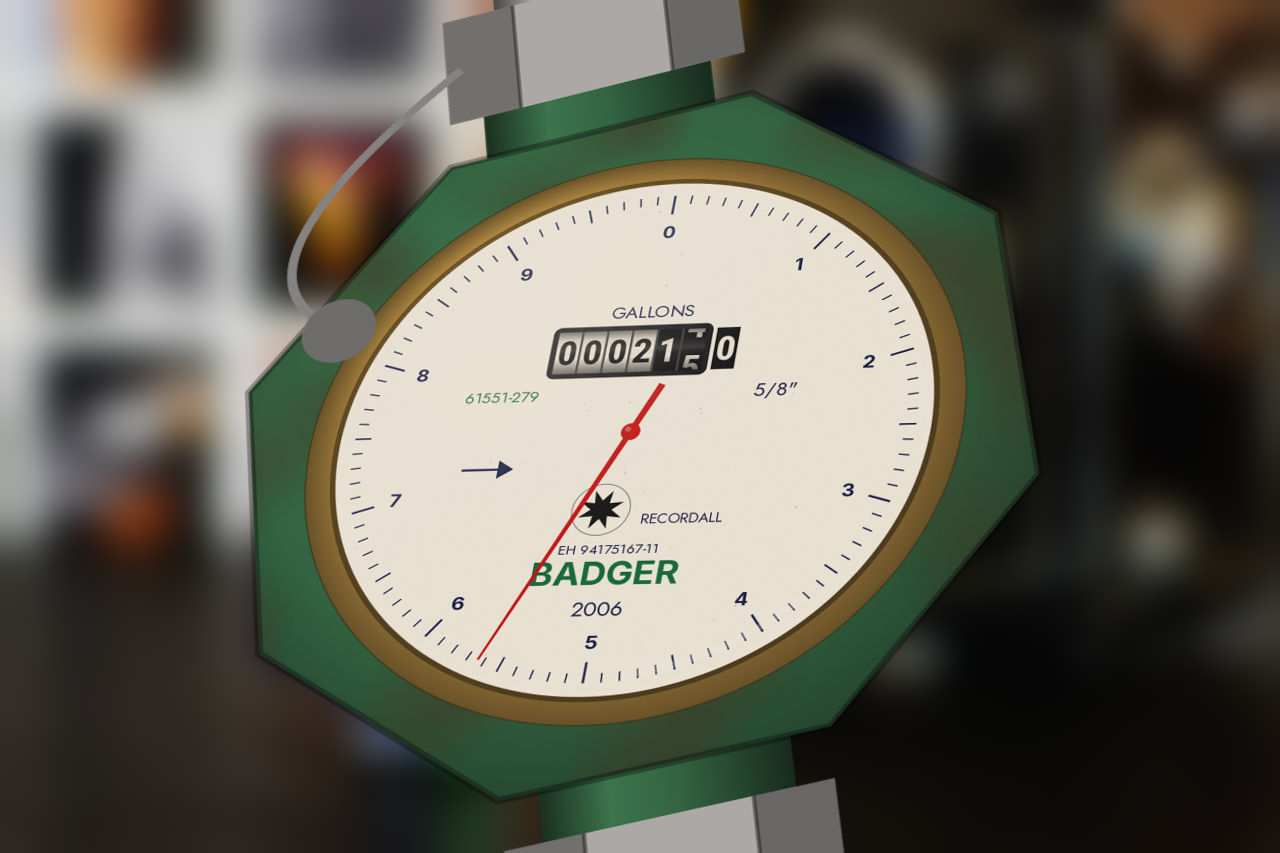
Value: 2145.6,gal
